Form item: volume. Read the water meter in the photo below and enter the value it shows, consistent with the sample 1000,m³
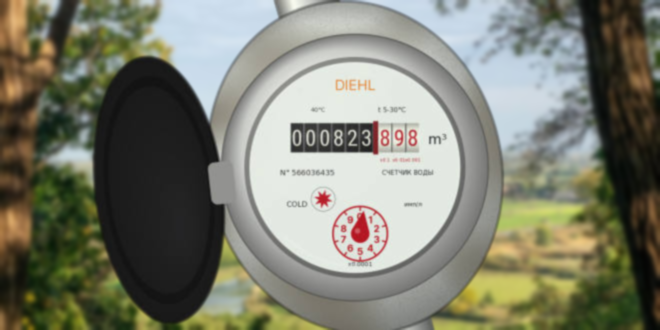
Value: 823.8980,m³
